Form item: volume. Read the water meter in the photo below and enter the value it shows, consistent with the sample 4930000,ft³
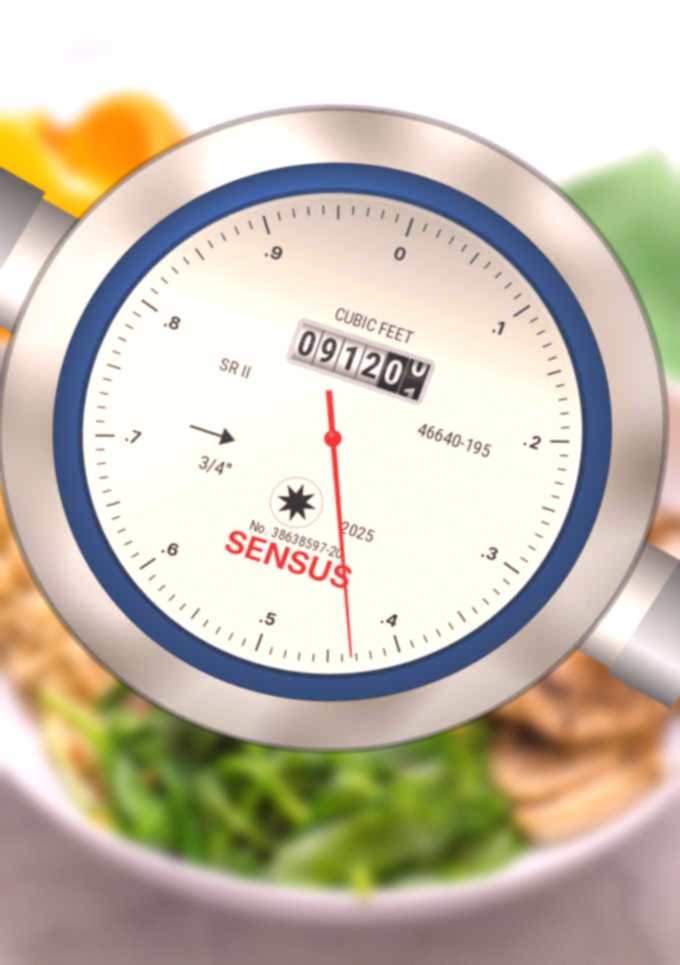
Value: 91200.43,ft³
